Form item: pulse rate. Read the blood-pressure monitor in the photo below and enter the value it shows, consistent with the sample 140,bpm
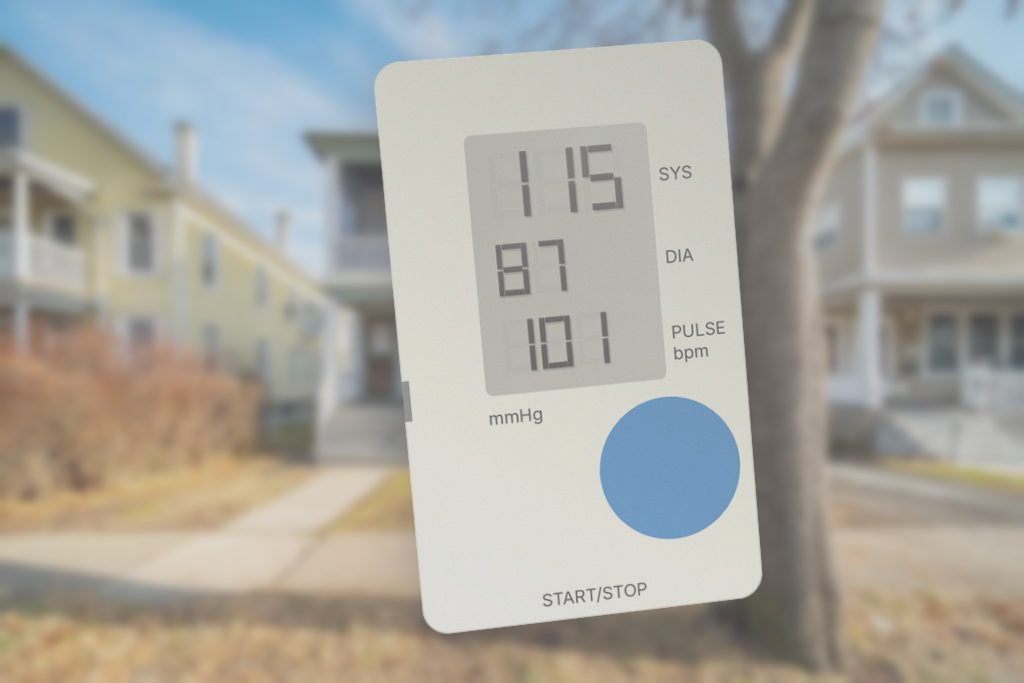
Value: 101,bpm
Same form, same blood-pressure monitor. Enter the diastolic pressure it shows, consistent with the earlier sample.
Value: 87,mmHg
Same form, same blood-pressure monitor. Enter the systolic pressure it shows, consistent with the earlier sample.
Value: 115,mmHg
